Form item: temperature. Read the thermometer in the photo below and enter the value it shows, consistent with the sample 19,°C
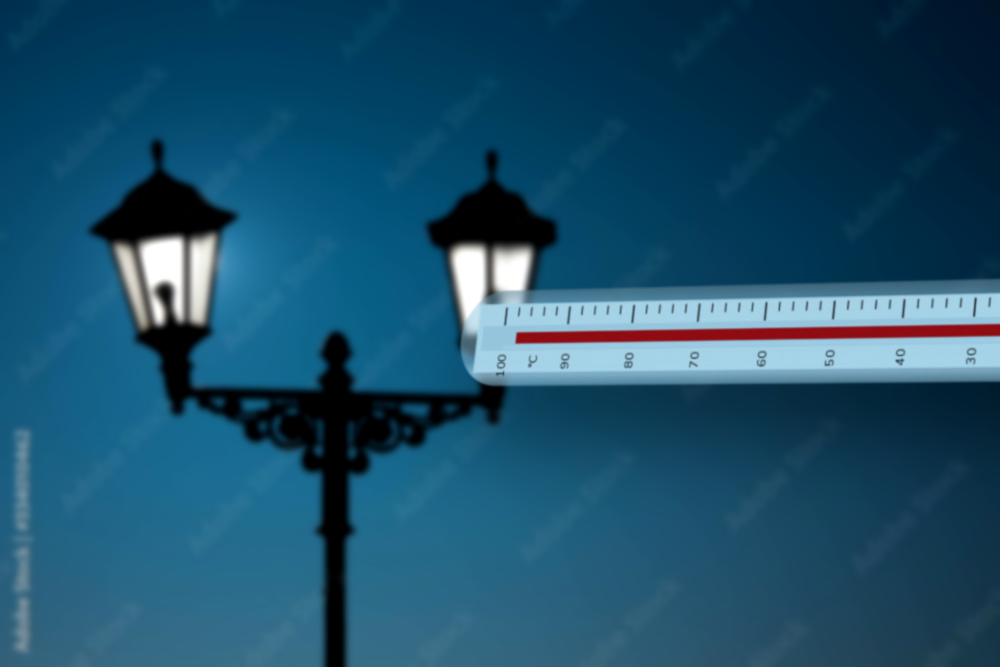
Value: 98,°C
